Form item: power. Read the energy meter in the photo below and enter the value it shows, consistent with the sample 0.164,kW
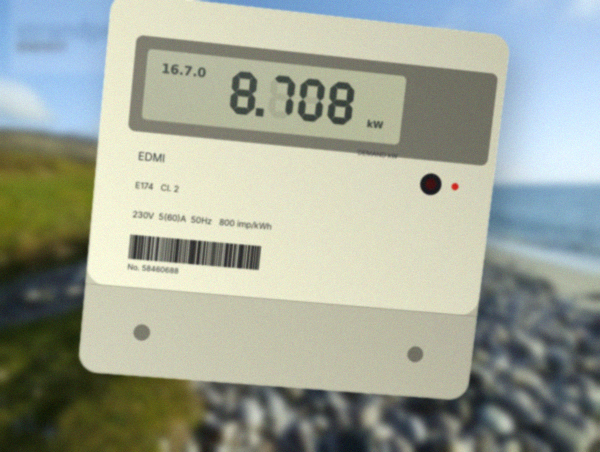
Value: 8.708,kW
